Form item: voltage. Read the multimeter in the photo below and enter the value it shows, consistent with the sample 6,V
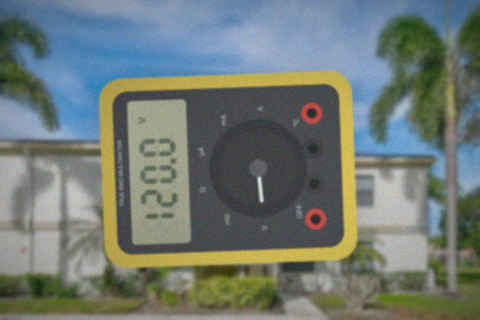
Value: 120.0,V
